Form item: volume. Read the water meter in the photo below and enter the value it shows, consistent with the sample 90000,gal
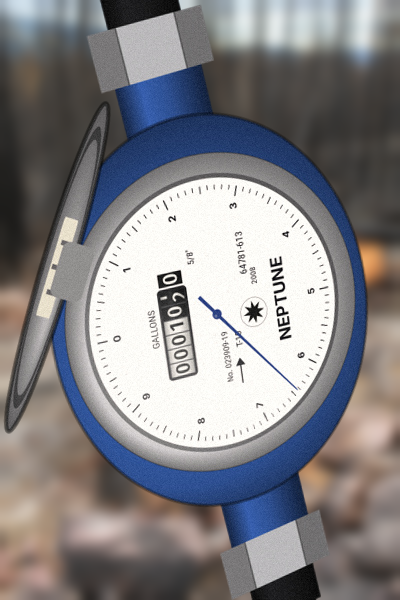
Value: 1016.4,gal
